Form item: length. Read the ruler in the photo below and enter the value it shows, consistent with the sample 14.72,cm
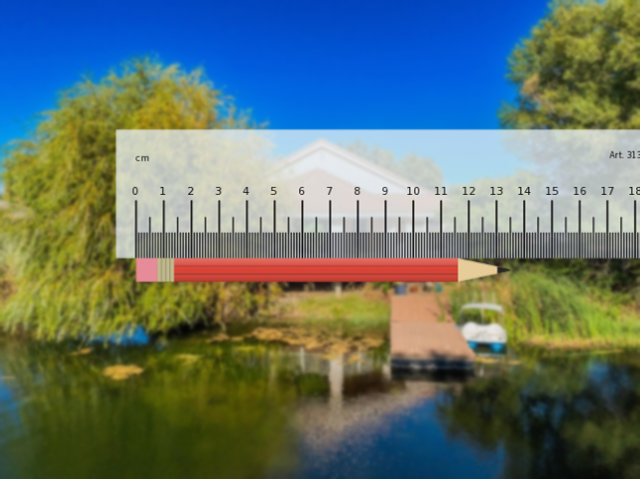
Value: 13.5,cm
